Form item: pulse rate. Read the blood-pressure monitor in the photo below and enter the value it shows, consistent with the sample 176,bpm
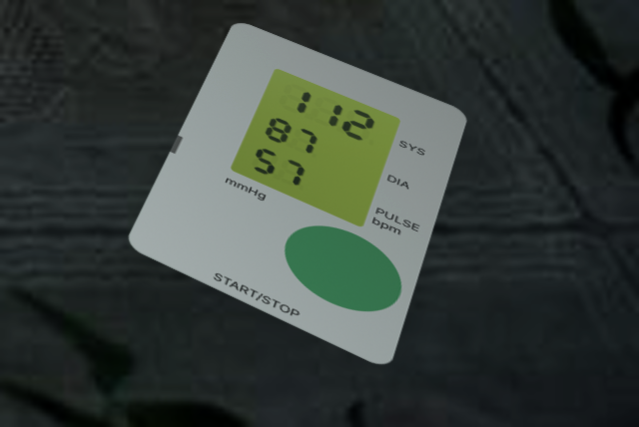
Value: 57,bpm
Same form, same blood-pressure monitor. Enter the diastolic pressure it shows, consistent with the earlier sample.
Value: 87,mmHg
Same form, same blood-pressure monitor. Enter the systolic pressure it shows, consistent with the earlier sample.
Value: 112,mmHg
